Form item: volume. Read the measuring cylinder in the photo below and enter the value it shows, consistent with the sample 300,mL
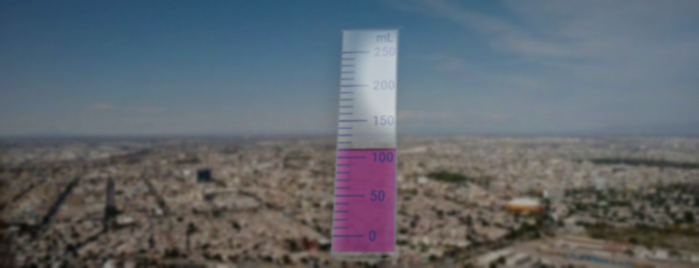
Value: 110,mL
